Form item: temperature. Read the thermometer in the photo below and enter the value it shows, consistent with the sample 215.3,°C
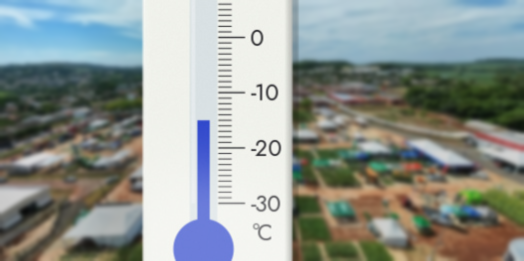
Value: -15,°C
